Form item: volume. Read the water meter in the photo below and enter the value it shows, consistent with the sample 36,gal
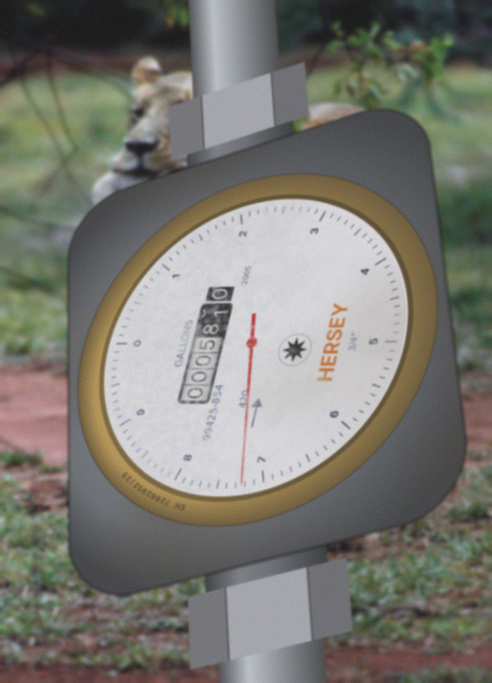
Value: 5807.2,gal
